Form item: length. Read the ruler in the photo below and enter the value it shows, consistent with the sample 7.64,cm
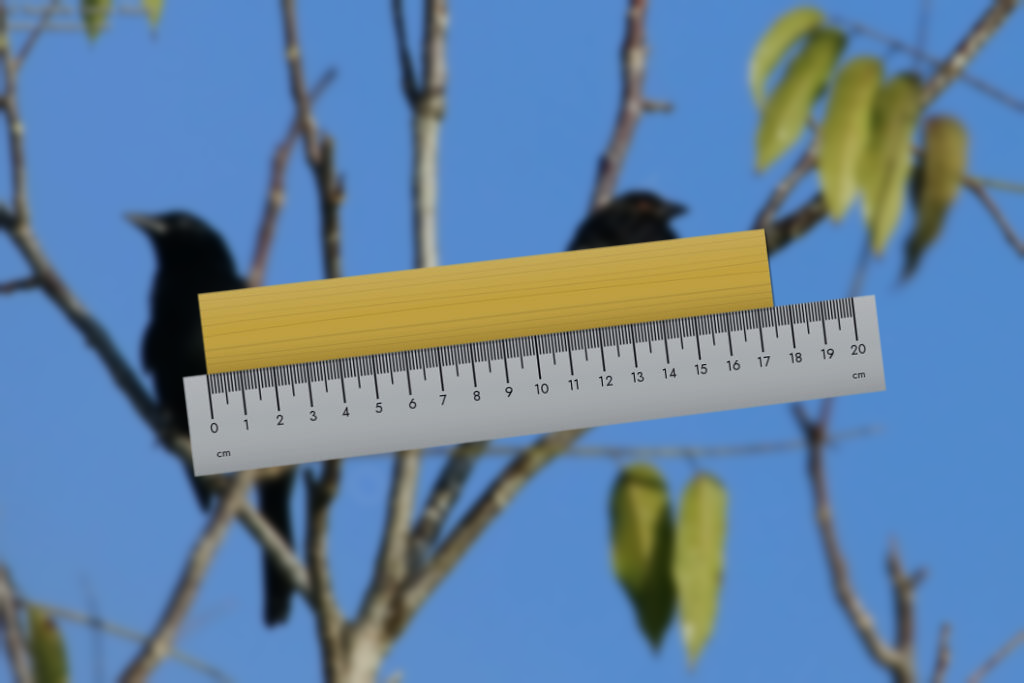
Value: 17.5,cm
